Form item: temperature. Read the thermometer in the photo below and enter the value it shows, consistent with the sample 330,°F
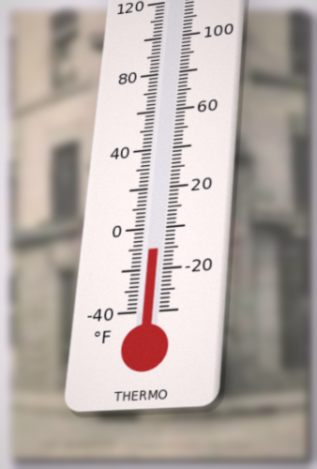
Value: -10,°F
